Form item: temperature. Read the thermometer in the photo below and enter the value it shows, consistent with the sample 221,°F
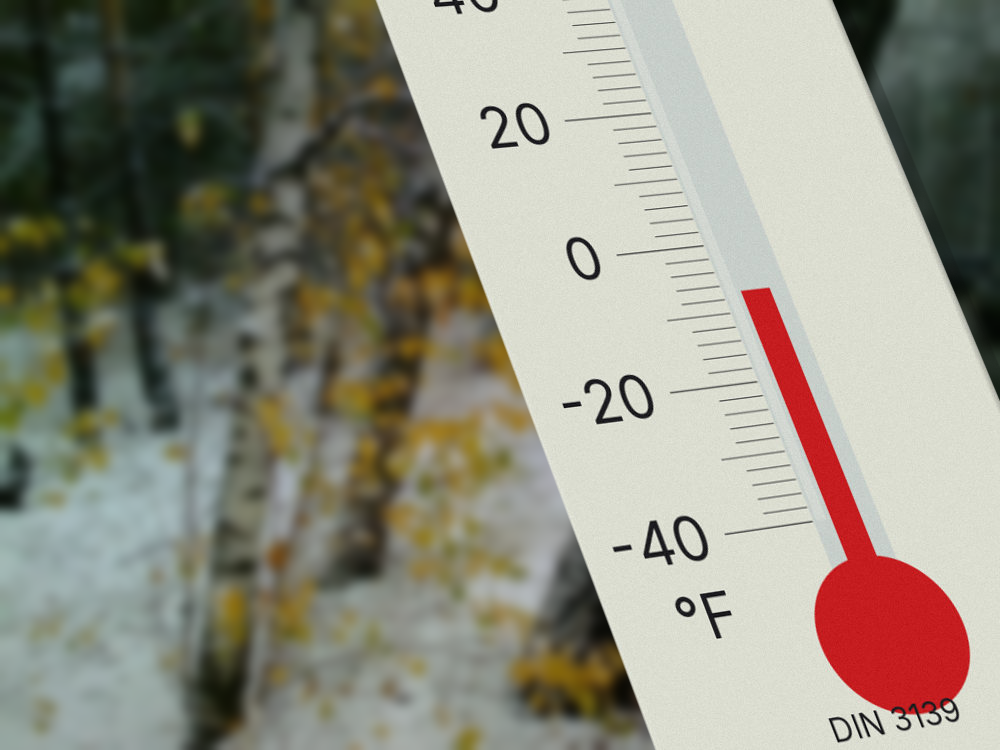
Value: -7,°F
